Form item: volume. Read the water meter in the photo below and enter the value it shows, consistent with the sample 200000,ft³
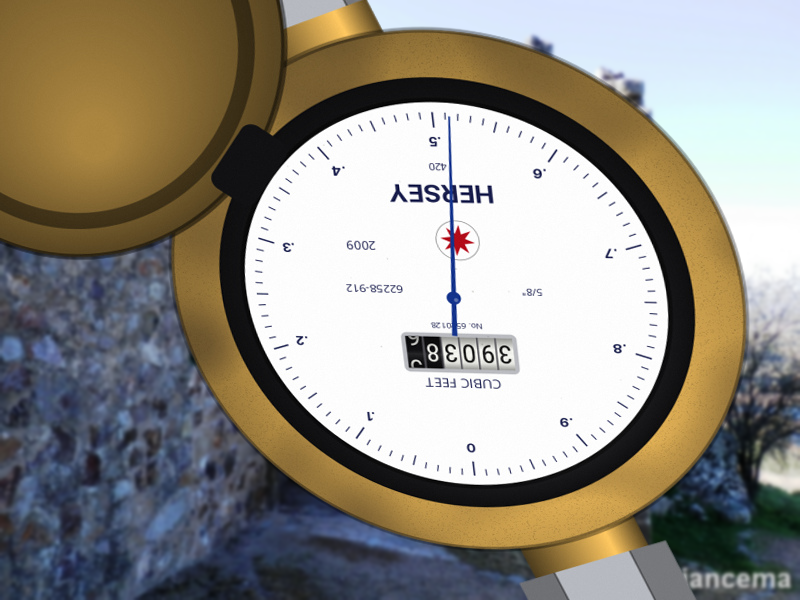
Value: 390385.51,ft³
